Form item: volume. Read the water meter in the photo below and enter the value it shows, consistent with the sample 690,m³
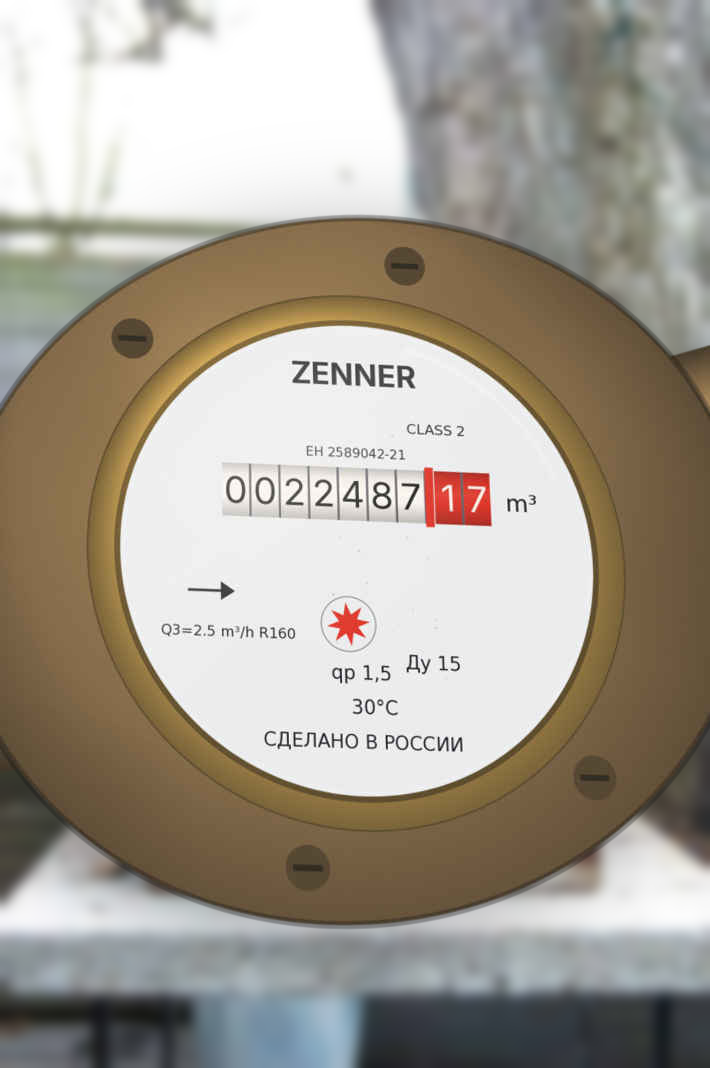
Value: 22487.17,m³
